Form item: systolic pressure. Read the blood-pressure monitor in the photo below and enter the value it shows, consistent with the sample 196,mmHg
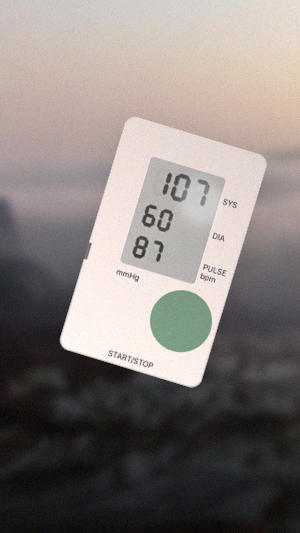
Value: 107,mmHg
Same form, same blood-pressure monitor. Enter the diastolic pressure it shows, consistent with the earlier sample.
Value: 60,mmHg
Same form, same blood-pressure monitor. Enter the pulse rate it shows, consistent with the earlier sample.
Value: 87,bpm
